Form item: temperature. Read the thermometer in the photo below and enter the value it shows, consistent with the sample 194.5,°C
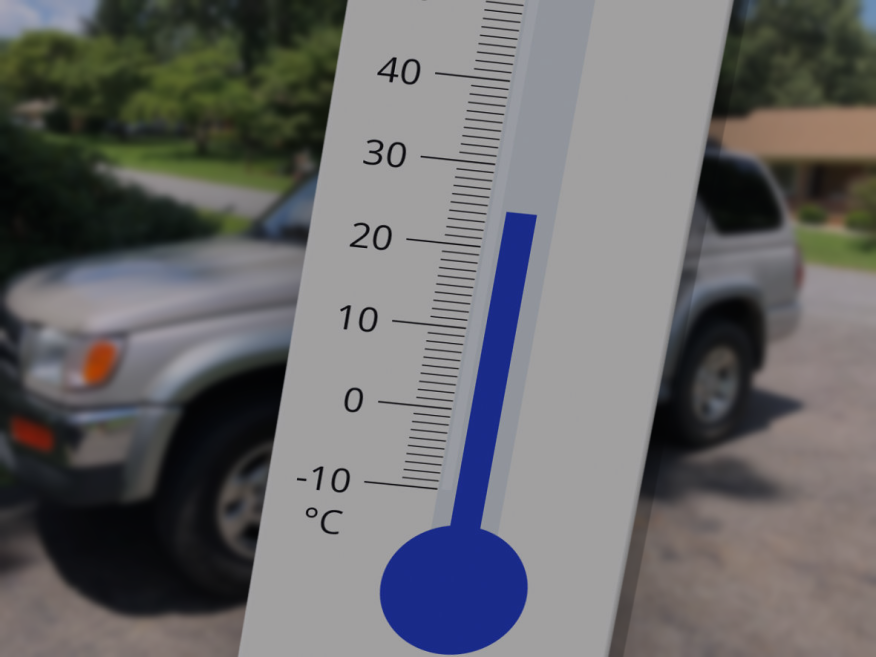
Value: 24.5,°C
